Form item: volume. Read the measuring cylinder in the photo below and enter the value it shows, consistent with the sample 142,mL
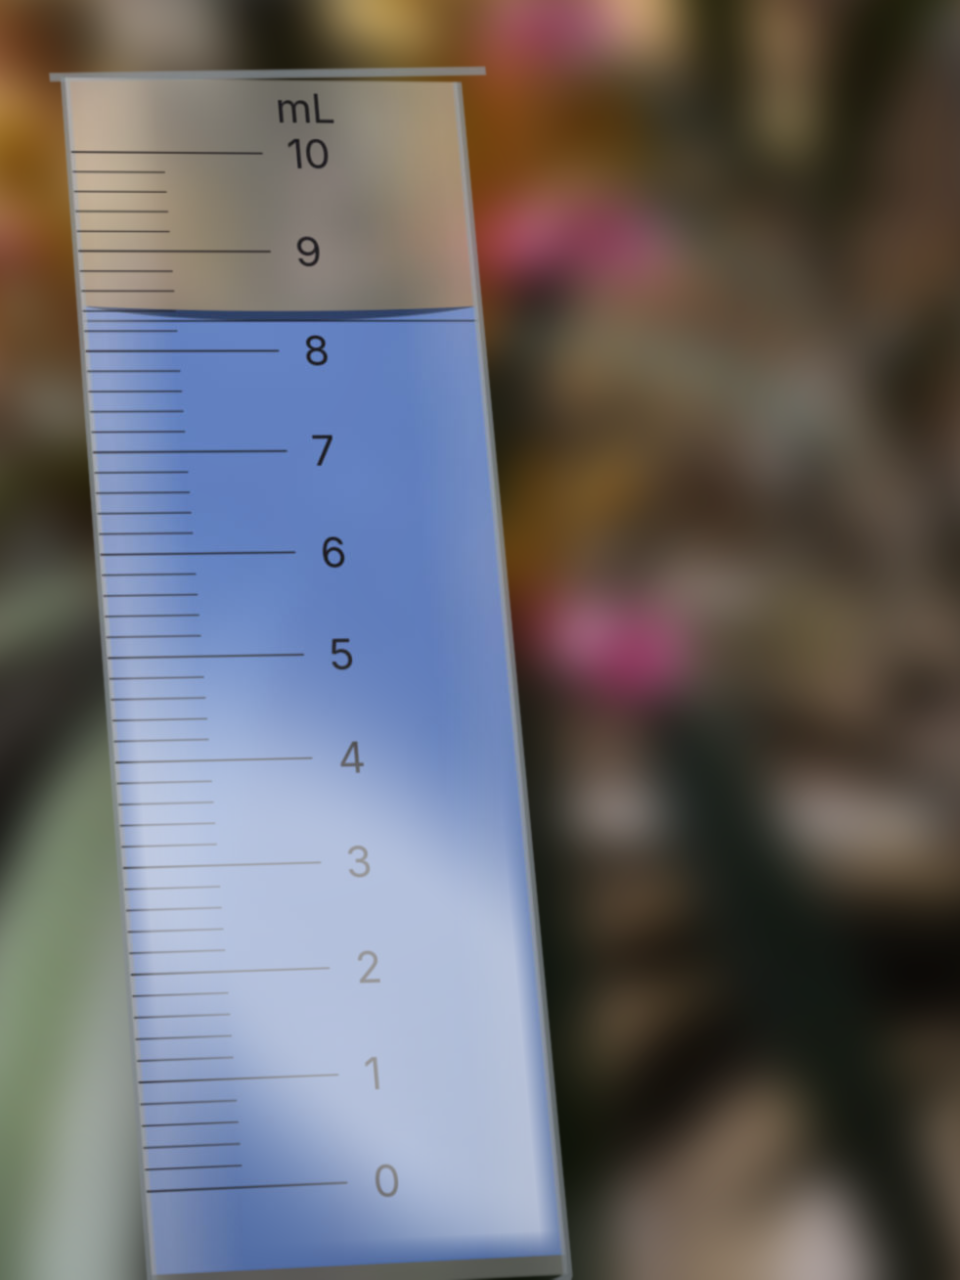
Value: 8.3,mL
